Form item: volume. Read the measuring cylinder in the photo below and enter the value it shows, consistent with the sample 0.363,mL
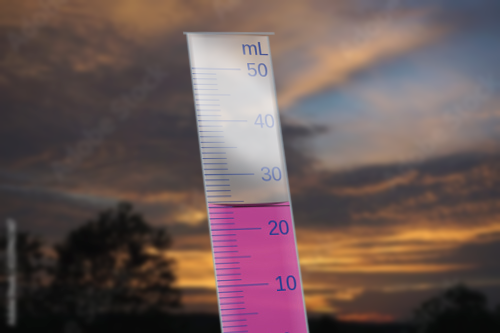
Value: 24,mL
